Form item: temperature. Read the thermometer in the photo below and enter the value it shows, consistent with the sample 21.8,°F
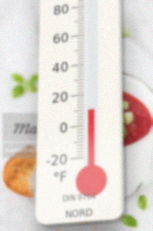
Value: 10,°F
